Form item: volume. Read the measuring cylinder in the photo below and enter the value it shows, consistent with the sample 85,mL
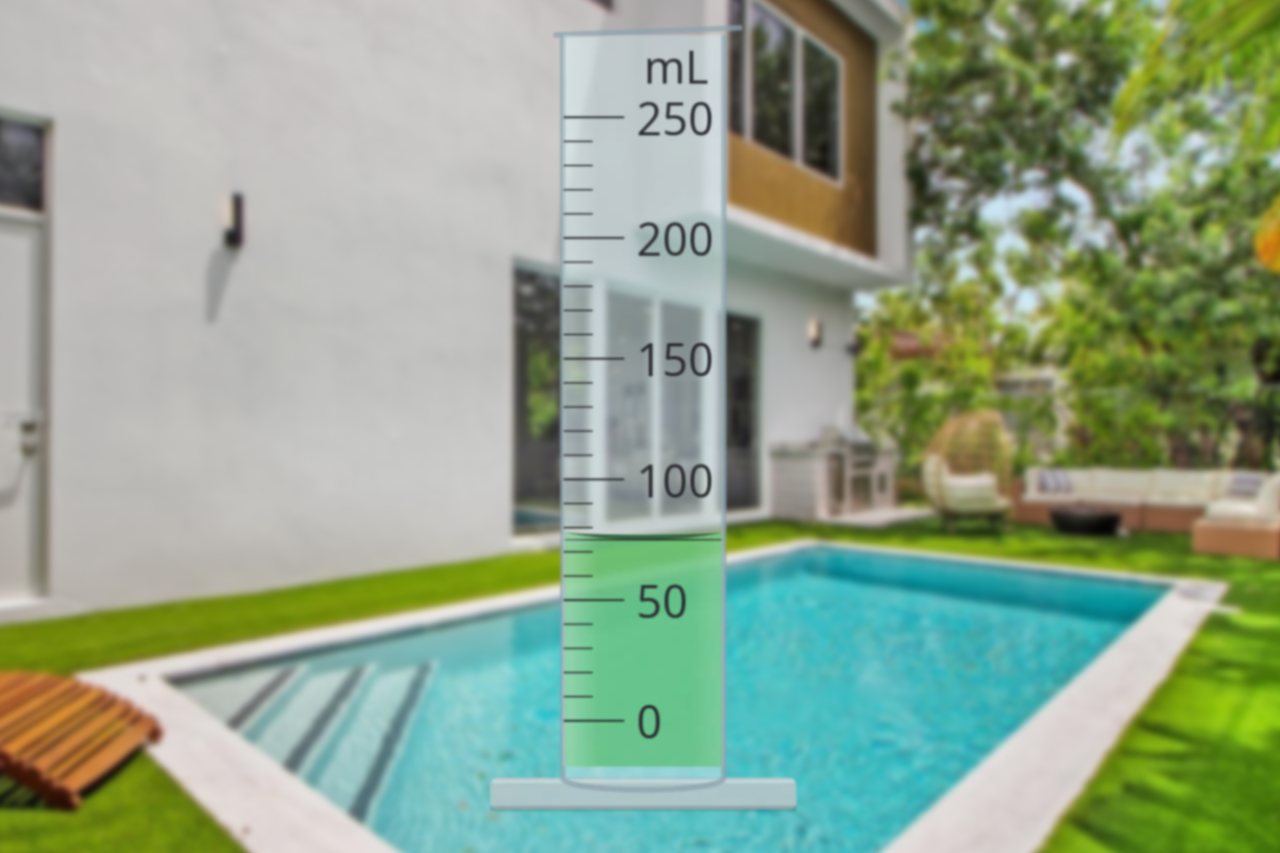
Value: 75,mL
